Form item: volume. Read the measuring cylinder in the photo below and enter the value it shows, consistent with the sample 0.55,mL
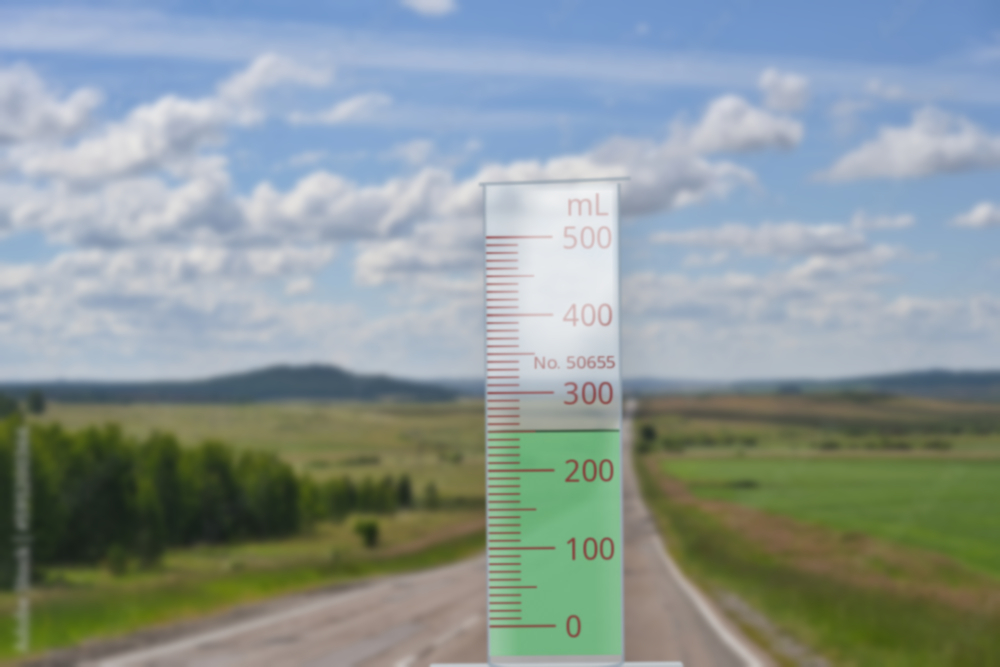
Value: 250,mL
